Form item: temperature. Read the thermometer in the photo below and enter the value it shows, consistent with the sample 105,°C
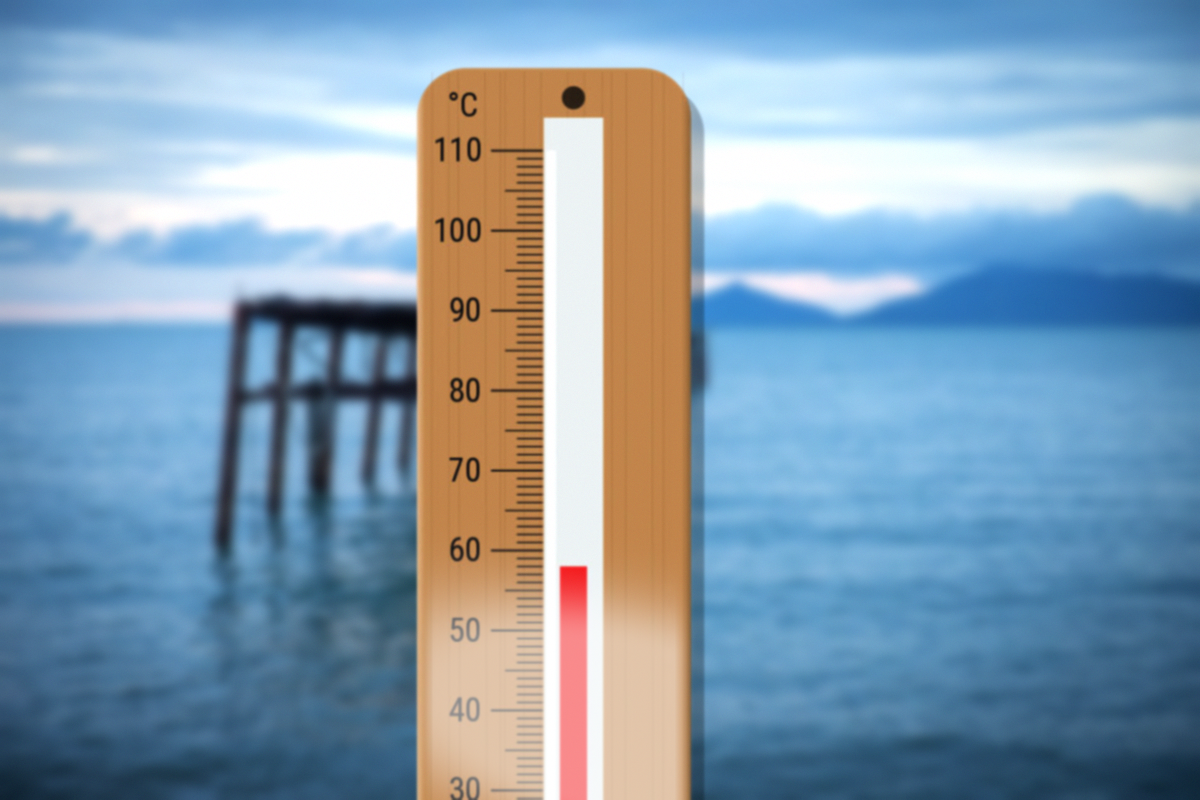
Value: 58,°C
